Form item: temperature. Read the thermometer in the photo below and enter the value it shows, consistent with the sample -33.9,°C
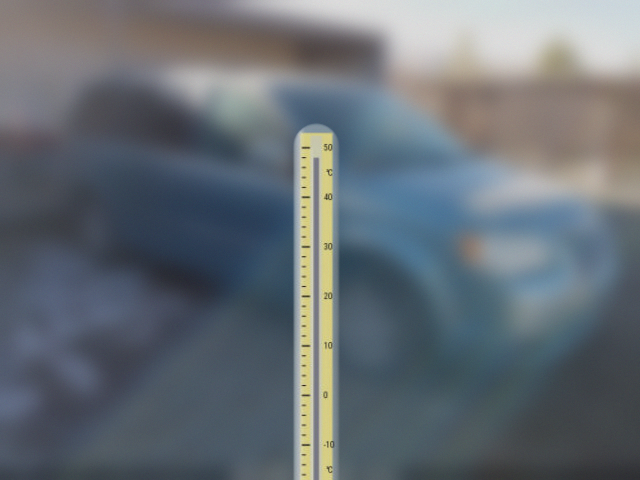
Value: 48,°C
